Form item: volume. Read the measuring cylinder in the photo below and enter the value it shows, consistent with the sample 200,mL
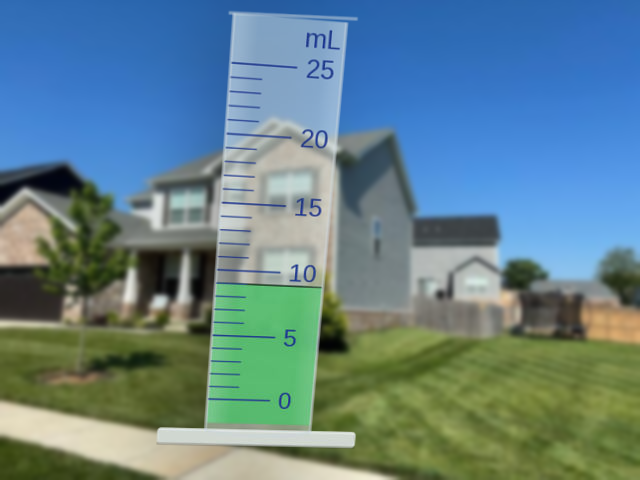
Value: 9,mL
